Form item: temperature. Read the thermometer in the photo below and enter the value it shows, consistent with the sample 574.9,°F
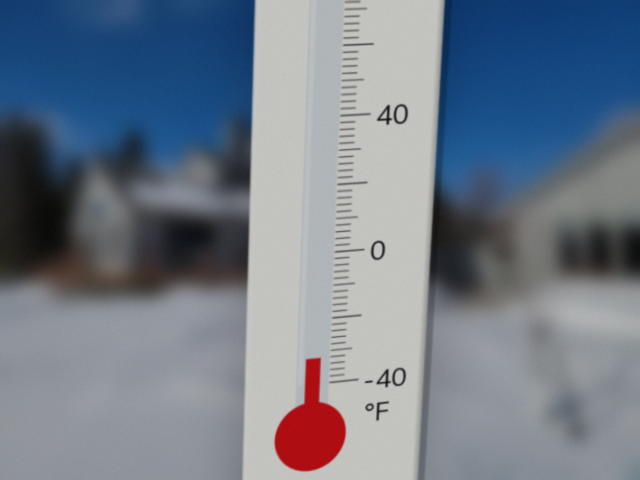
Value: -32,°F
